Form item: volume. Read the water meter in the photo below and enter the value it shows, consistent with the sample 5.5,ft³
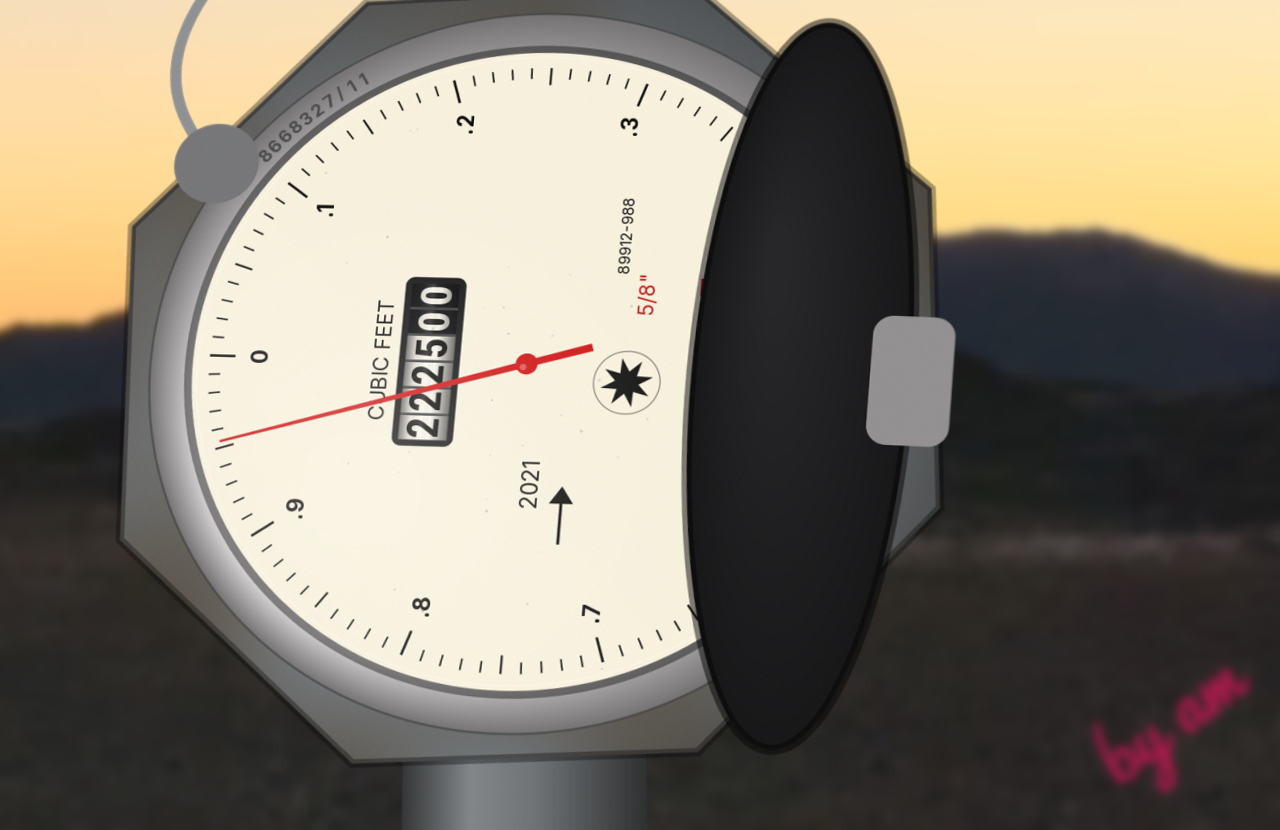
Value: 222499.95,ft³
